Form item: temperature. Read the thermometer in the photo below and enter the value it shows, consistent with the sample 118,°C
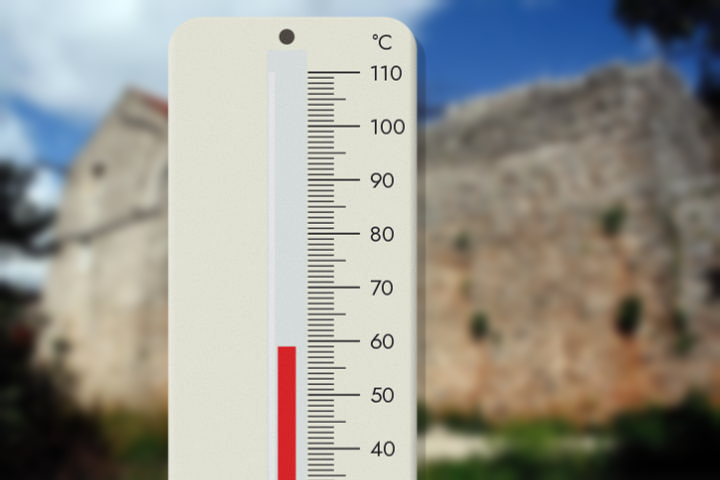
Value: 59,°C
